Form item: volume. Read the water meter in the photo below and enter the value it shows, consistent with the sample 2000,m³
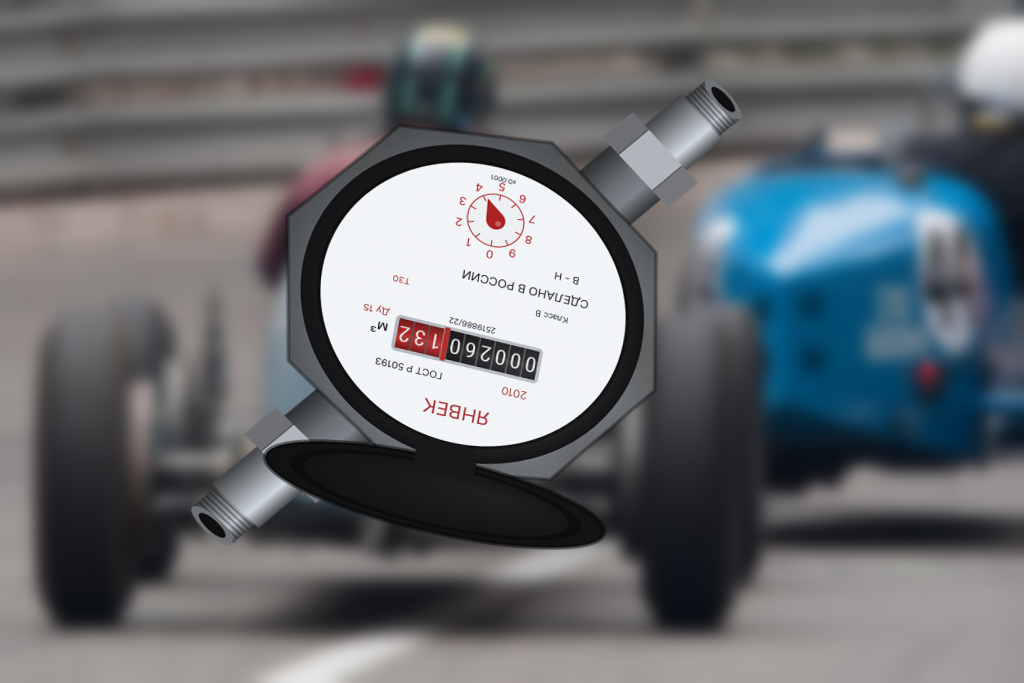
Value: 260.1324,m³
